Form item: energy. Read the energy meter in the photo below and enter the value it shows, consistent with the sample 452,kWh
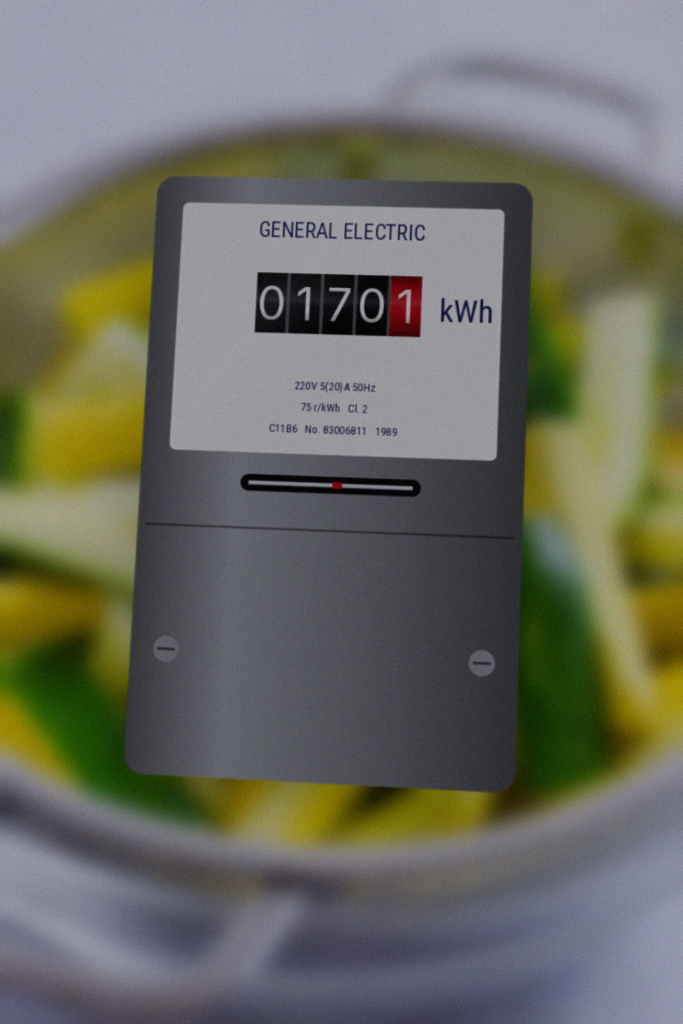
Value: 170.1,kWh
